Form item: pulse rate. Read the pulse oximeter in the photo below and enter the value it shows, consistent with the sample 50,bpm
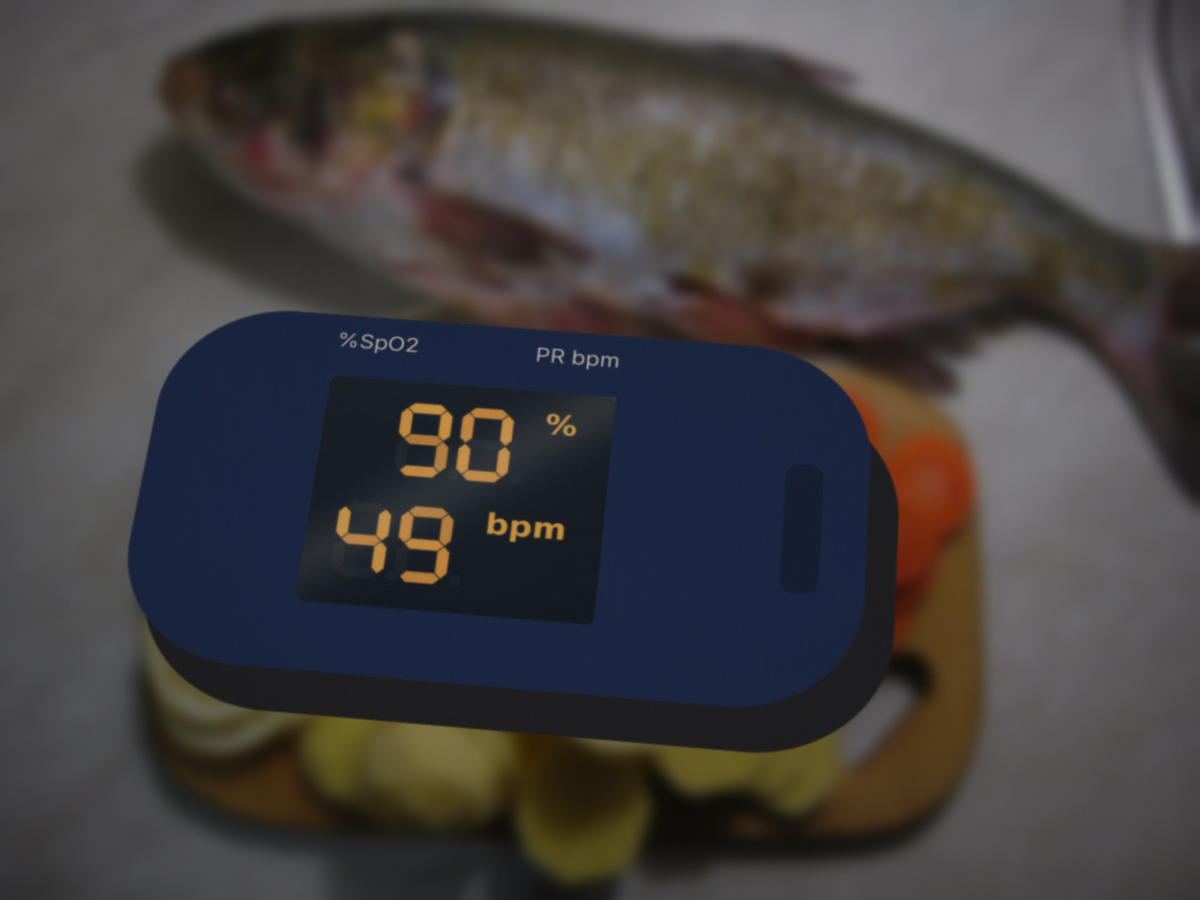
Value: 49,bpm
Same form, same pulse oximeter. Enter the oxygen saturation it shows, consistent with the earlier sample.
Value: 90,%
